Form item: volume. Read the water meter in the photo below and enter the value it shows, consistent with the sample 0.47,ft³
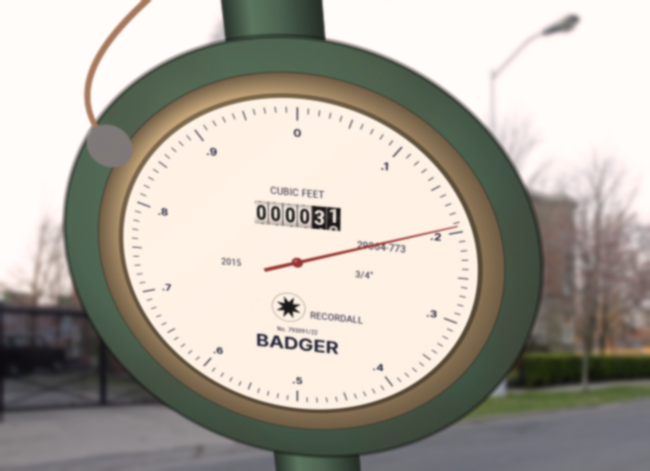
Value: 31.19,ft³
